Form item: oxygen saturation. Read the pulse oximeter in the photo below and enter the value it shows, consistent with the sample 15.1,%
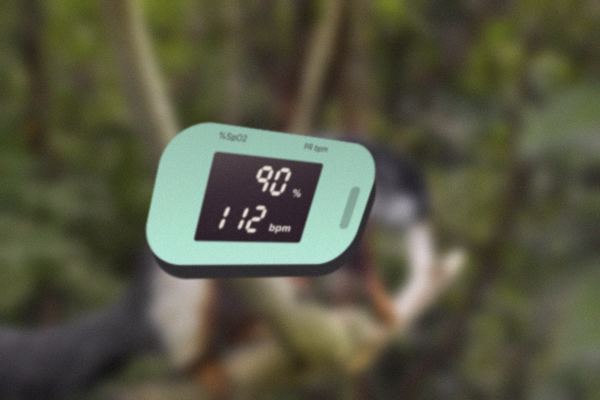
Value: 90,%
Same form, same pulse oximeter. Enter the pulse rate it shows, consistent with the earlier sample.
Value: 112,bpm
